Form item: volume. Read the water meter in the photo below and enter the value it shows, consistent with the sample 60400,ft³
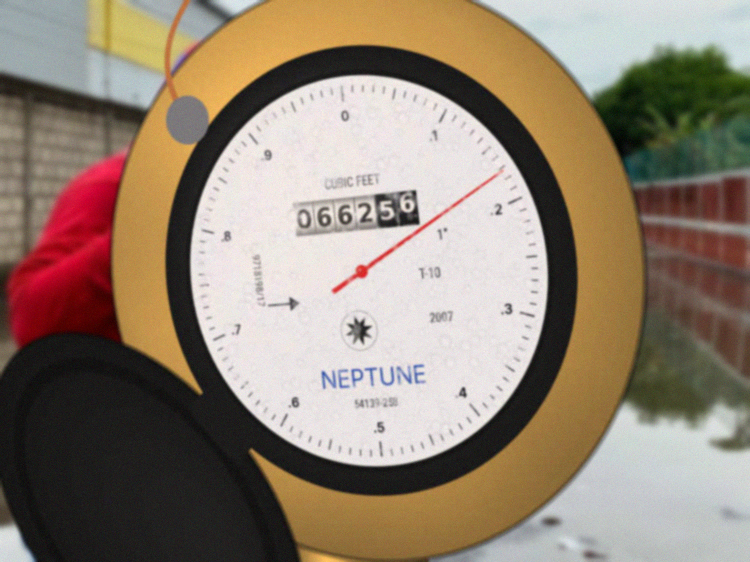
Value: 66256.17,ft³
